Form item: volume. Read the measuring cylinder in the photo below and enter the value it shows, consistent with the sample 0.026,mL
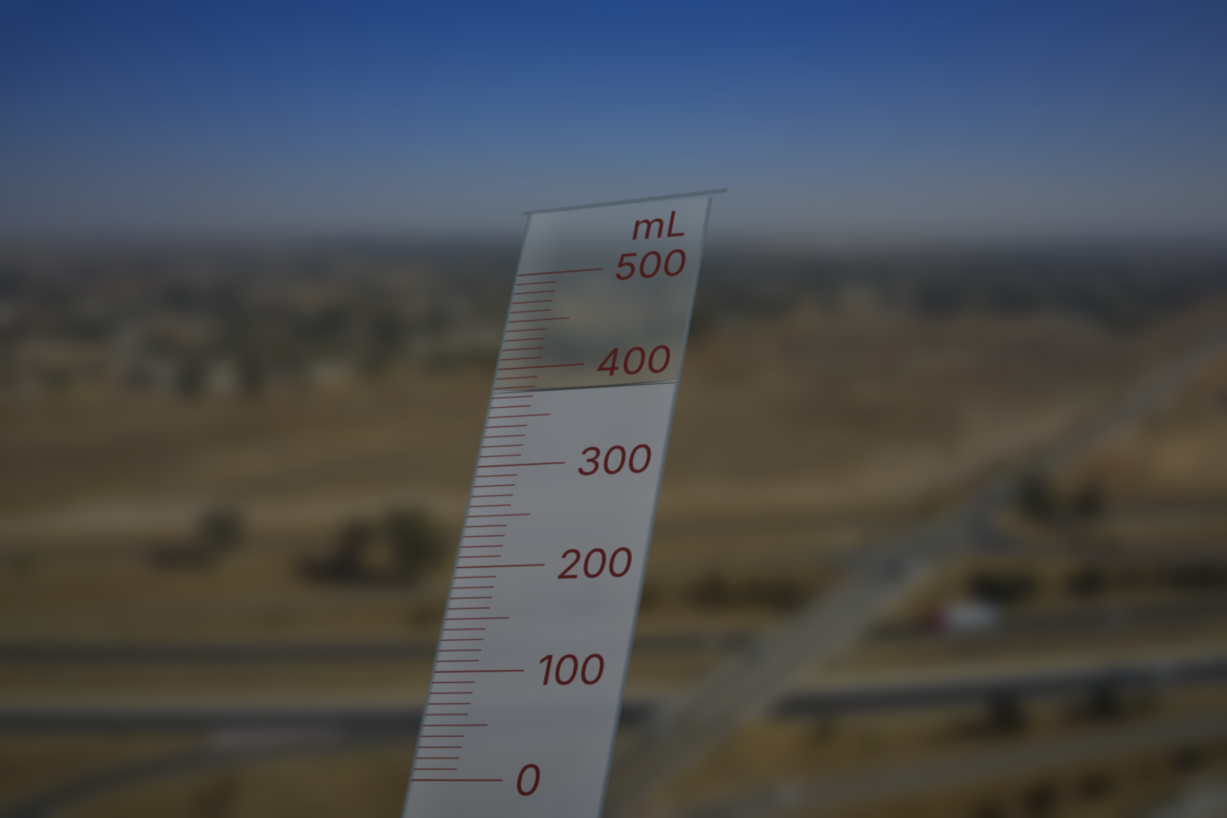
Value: 375,mL
